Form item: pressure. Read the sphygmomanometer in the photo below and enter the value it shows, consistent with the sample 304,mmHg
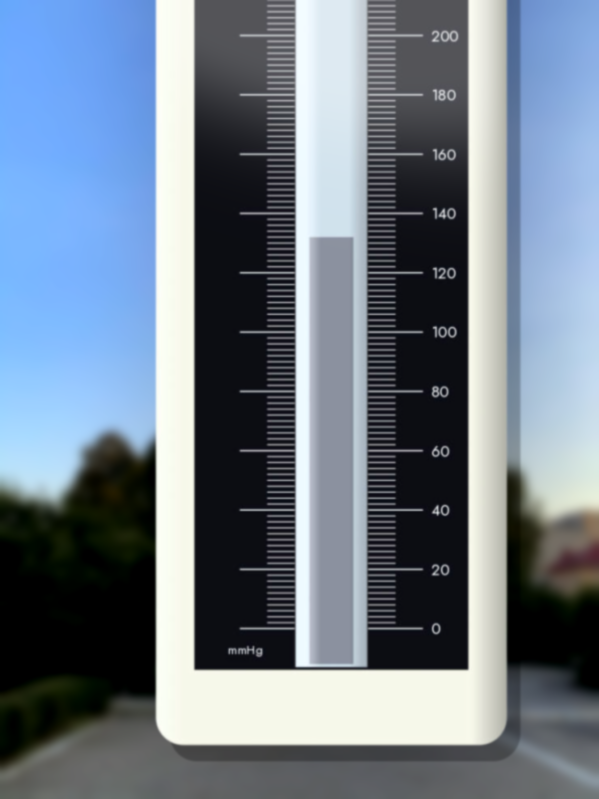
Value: 132,mmHg
